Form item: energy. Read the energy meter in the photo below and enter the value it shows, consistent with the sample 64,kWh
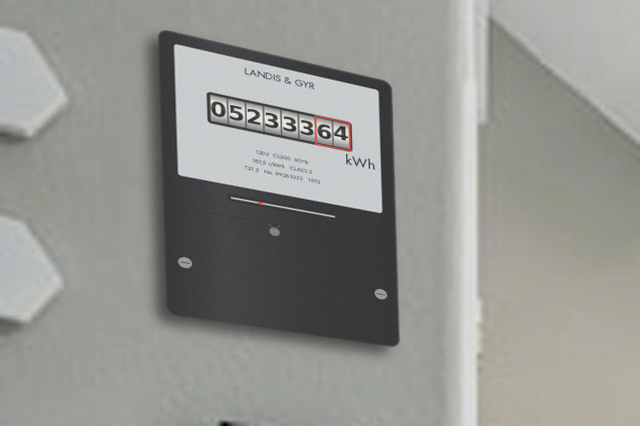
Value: 52333.64,kWh
